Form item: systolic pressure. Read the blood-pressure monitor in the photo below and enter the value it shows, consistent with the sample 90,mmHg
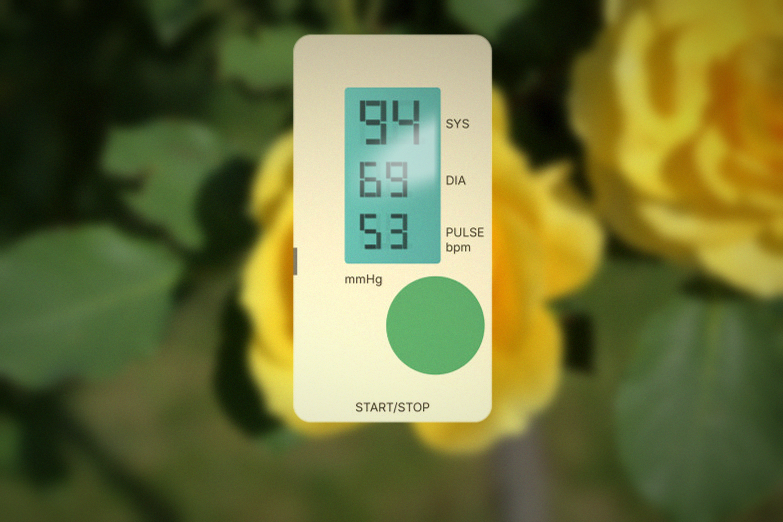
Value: 94,mmHg
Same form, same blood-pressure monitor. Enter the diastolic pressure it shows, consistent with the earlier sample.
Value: 69,mmHg
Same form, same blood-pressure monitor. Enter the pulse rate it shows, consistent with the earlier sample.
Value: 53,bpm
